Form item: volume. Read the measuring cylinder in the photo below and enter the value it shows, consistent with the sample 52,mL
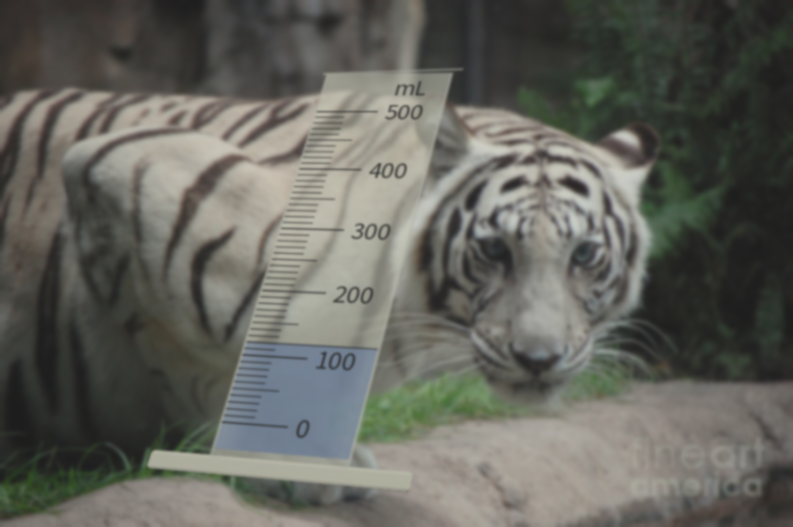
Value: 120,mL
